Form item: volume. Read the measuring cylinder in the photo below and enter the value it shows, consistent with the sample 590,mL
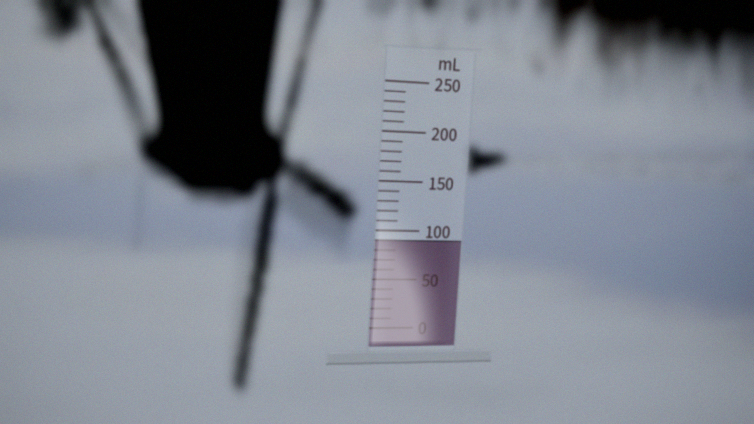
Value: 90,mL
